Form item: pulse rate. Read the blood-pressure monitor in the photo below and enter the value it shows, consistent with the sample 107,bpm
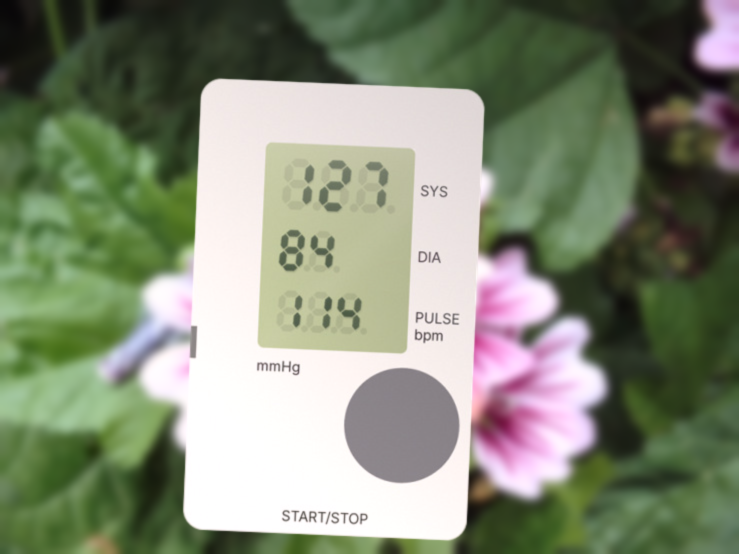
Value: 114,bpm
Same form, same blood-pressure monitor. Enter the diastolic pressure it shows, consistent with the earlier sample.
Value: 84,mmHg
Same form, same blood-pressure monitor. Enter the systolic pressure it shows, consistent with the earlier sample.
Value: 127,mmHg
